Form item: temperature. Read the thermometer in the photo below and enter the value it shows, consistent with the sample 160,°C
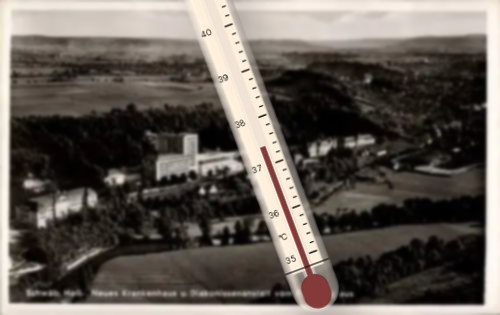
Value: 37.4,°C
